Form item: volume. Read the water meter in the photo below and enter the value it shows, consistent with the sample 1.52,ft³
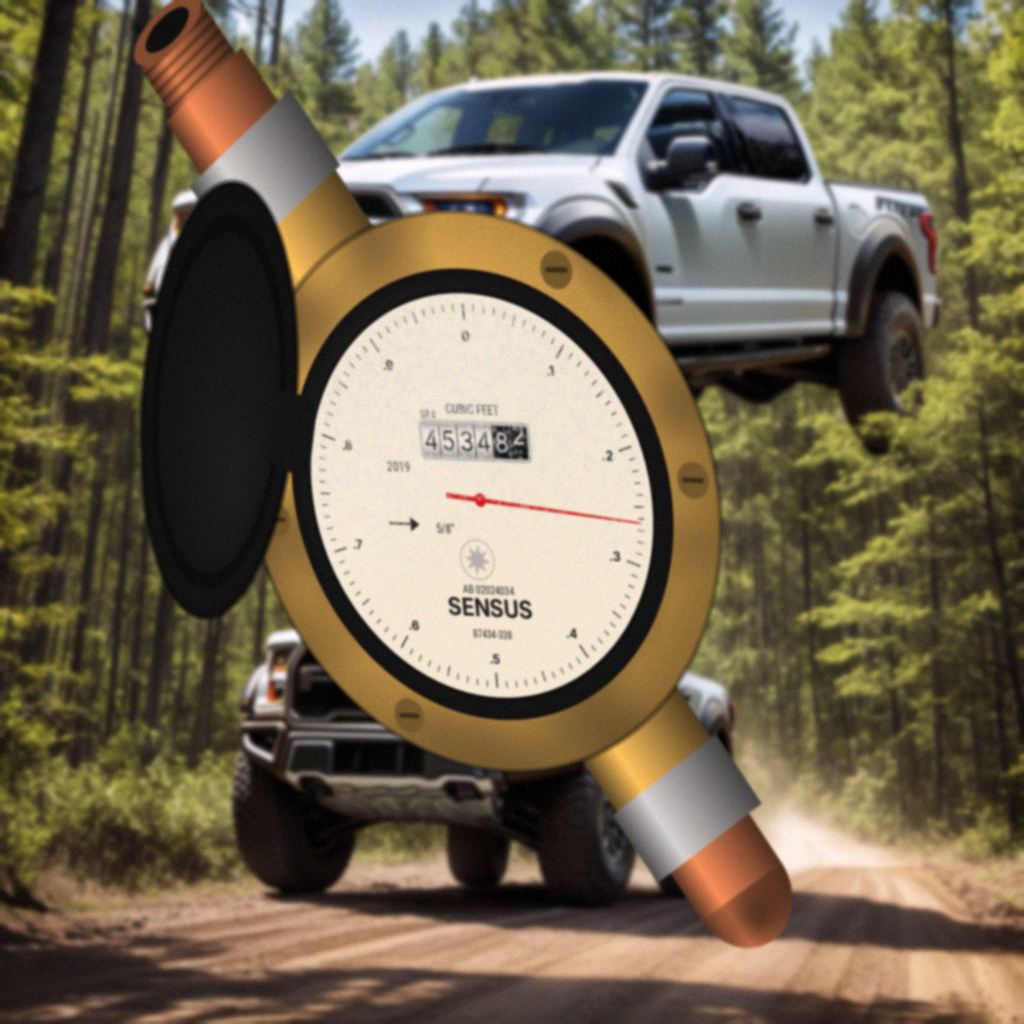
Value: 453482.26,ft³
